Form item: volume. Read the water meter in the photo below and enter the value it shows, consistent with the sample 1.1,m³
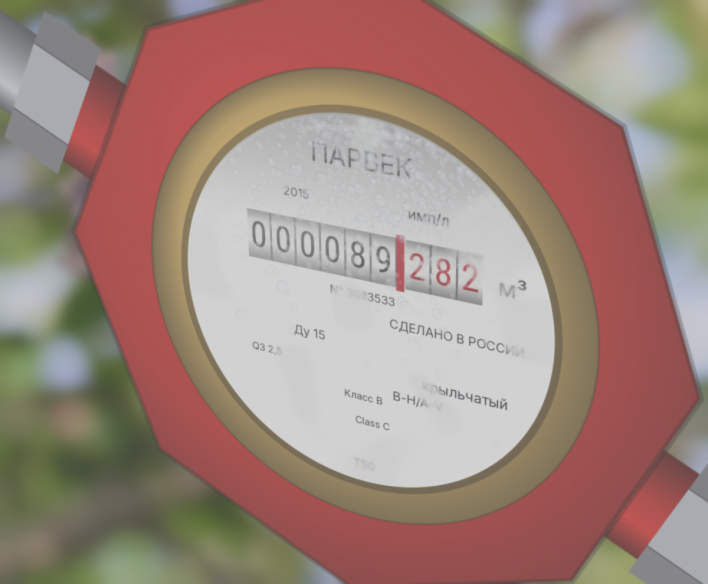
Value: 89.282,m³
